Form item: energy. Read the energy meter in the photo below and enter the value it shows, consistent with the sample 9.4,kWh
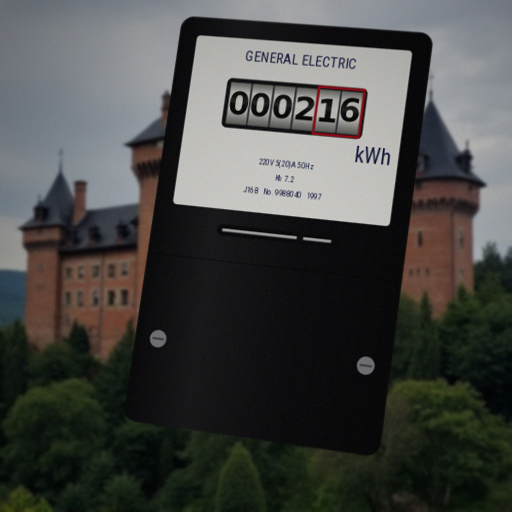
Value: 2.16,kWh
